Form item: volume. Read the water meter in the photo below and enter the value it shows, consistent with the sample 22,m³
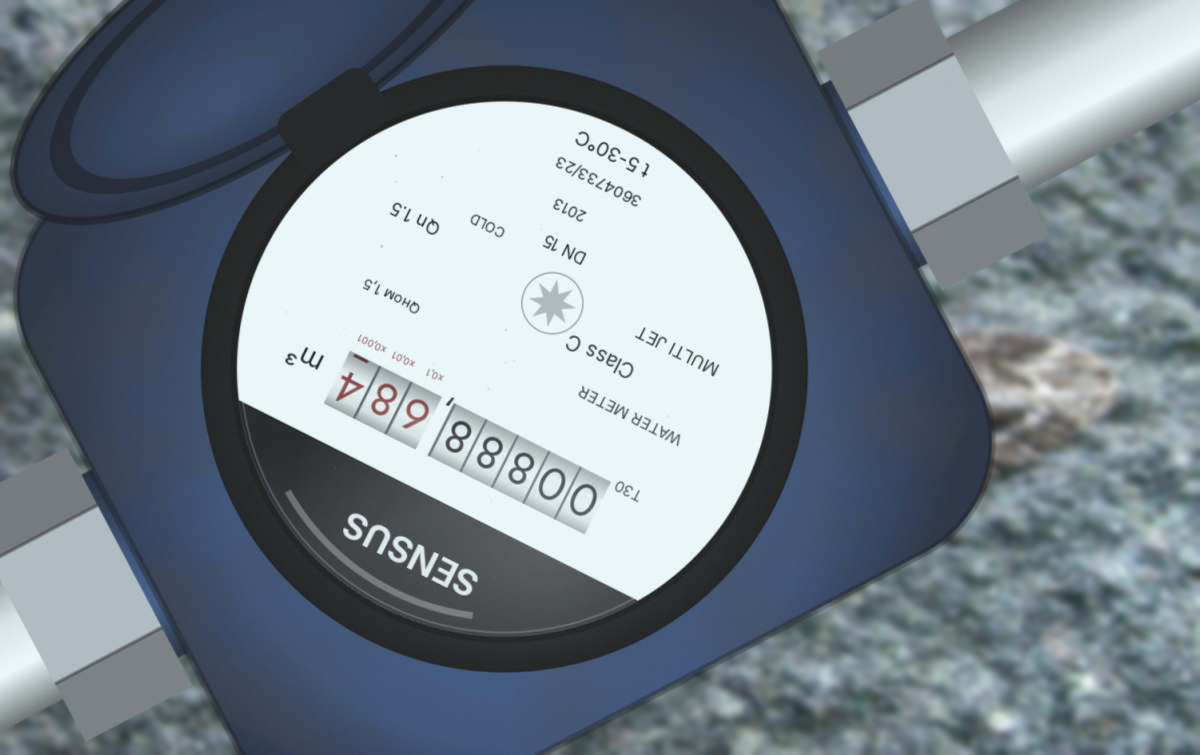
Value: 888.684,m³
